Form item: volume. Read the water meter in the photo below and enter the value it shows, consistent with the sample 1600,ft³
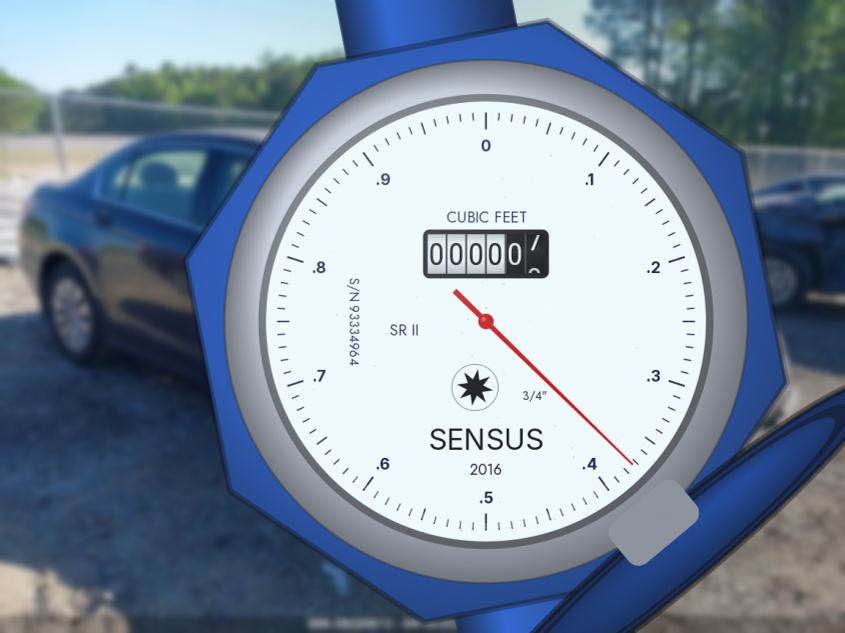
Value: 7.37,ft³
